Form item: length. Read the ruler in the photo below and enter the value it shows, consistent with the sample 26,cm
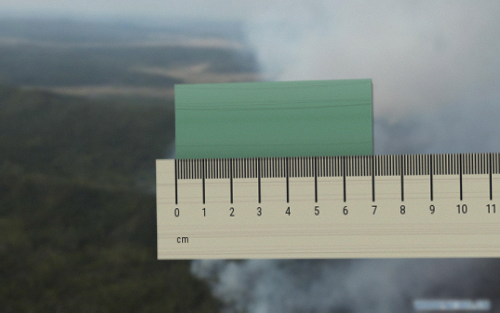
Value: 7,cm
